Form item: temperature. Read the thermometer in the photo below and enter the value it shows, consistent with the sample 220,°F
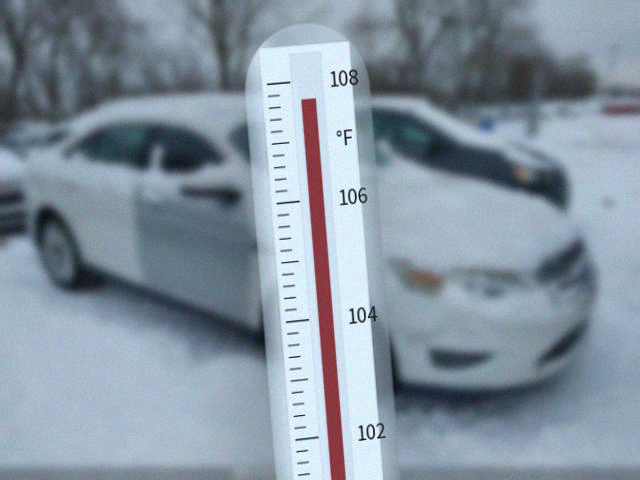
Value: 107.7,°F
